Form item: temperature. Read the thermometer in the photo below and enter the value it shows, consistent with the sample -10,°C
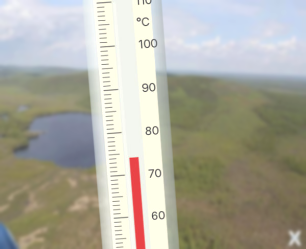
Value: 74,°C
